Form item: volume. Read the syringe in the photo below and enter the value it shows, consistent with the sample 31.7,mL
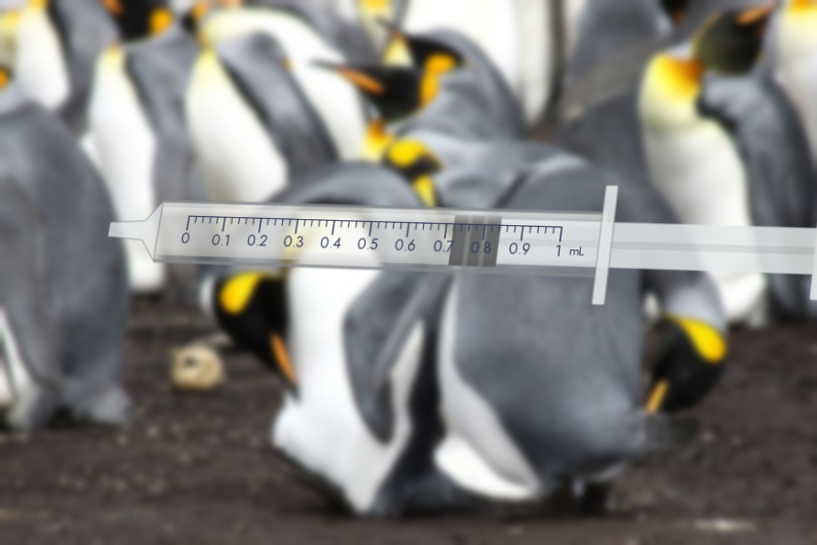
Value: 0.72,mL
